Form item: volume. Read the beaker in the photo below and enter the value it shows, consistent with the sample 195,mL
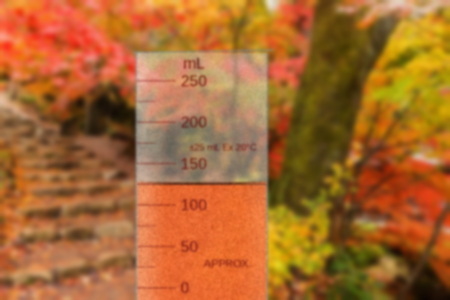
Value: 125,mL
